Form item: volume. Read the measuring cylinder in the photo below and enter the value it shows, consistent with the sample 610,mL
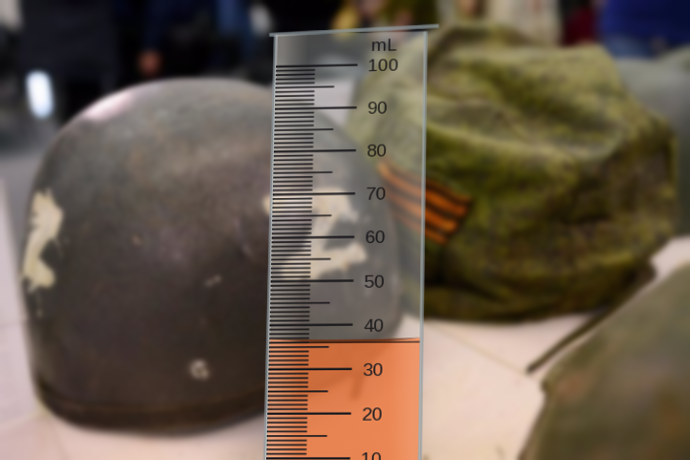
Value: 36,mL
